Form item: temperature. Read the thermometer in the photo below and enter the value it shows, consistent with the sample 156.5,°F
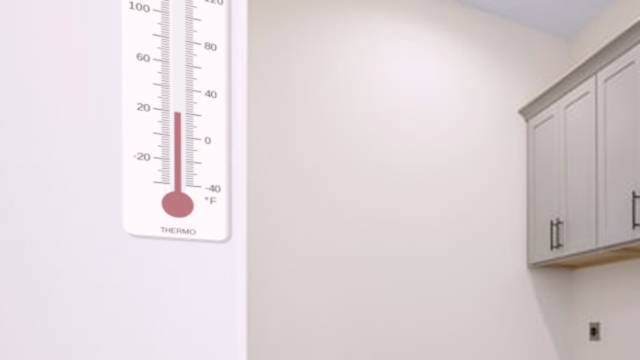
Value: 20,°F
